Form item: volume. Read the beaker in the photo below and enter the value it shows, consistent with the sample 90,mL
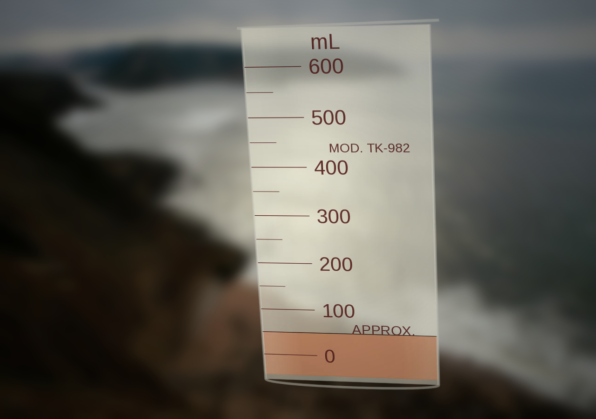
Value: 50,mL
